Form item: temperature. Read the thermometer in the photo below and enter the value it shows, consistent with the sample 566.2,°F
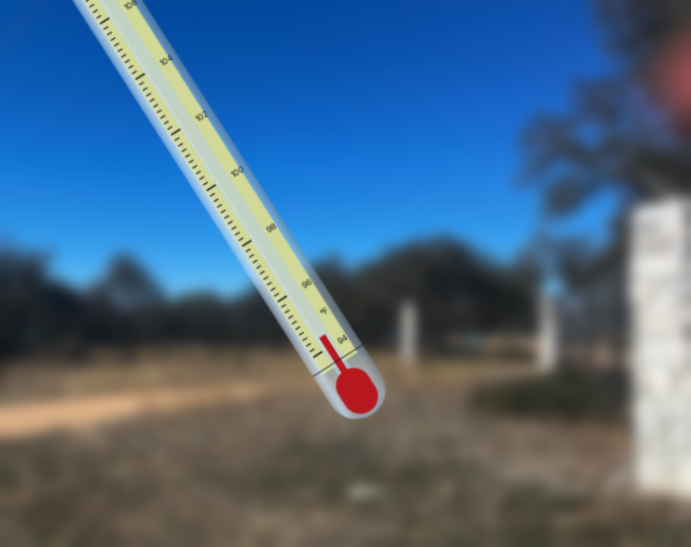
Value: 94.4,°F
